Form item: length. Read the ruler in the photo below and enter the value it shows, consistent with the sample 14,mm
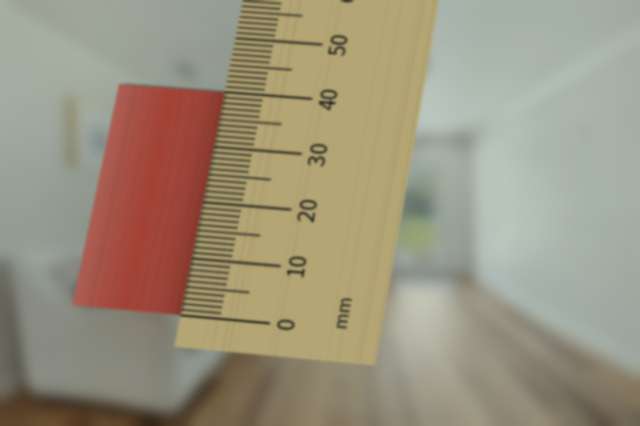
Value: 40,mm
